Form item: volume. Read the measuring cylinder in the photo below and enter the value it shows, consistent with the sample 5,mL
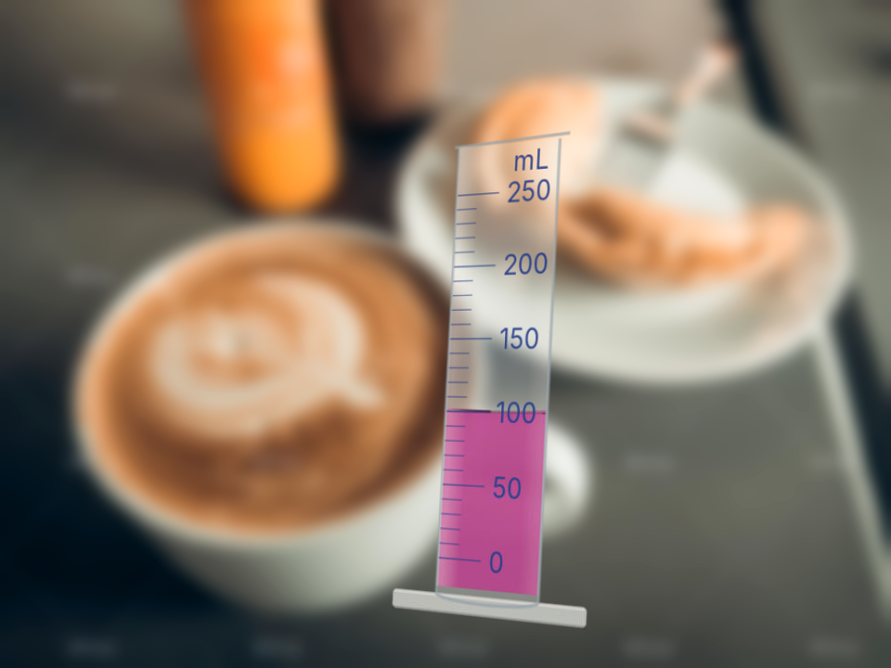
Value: 100,mL
